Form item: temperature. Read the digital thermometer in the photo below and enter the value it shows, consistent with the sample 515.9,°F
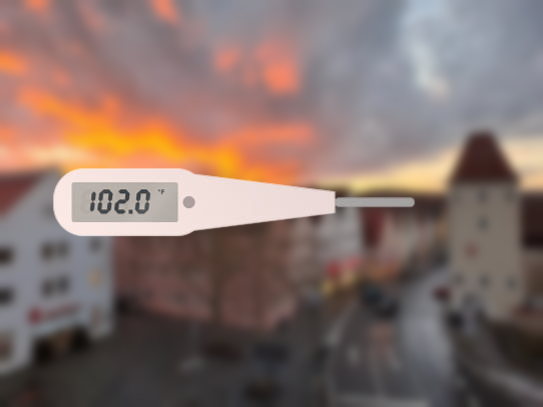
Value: 102.0,°F
